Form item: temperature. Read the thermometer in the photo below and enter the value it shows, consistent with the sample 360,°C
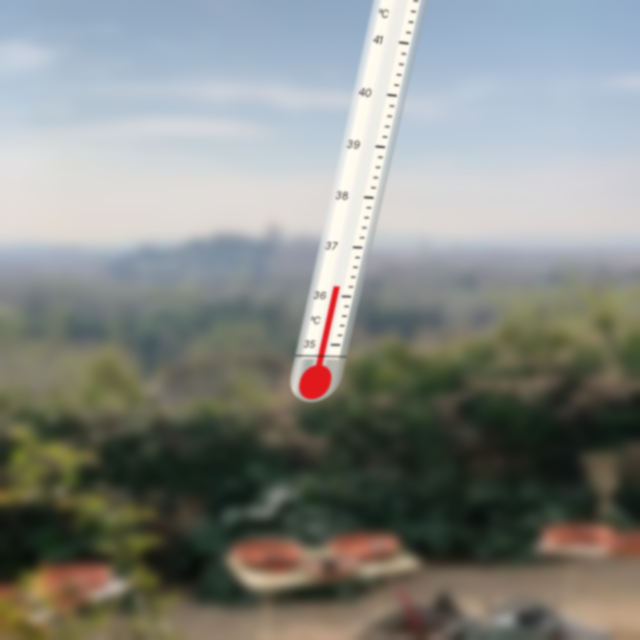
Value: 36.2,°C
